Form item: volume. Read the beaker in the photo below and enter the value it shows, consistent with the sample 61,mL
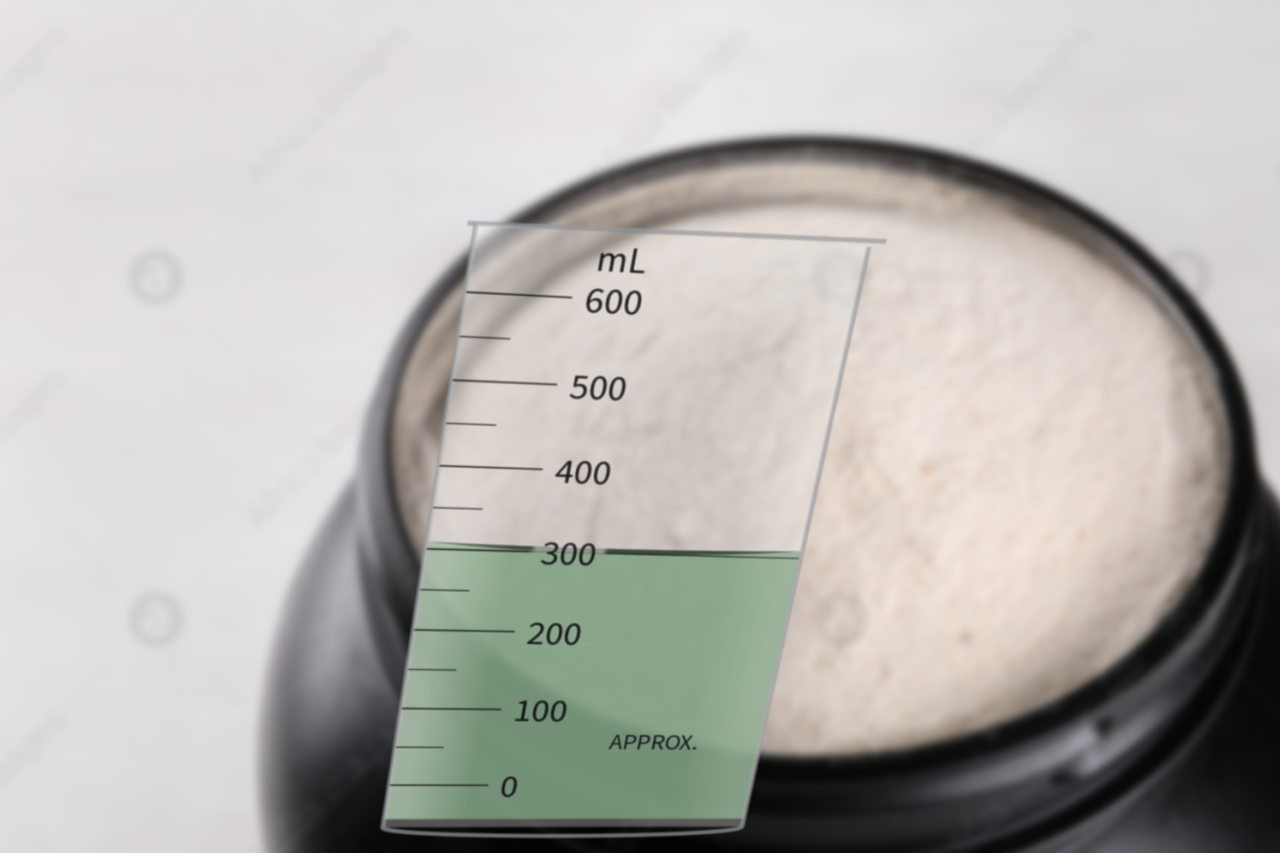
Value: 300,mL
